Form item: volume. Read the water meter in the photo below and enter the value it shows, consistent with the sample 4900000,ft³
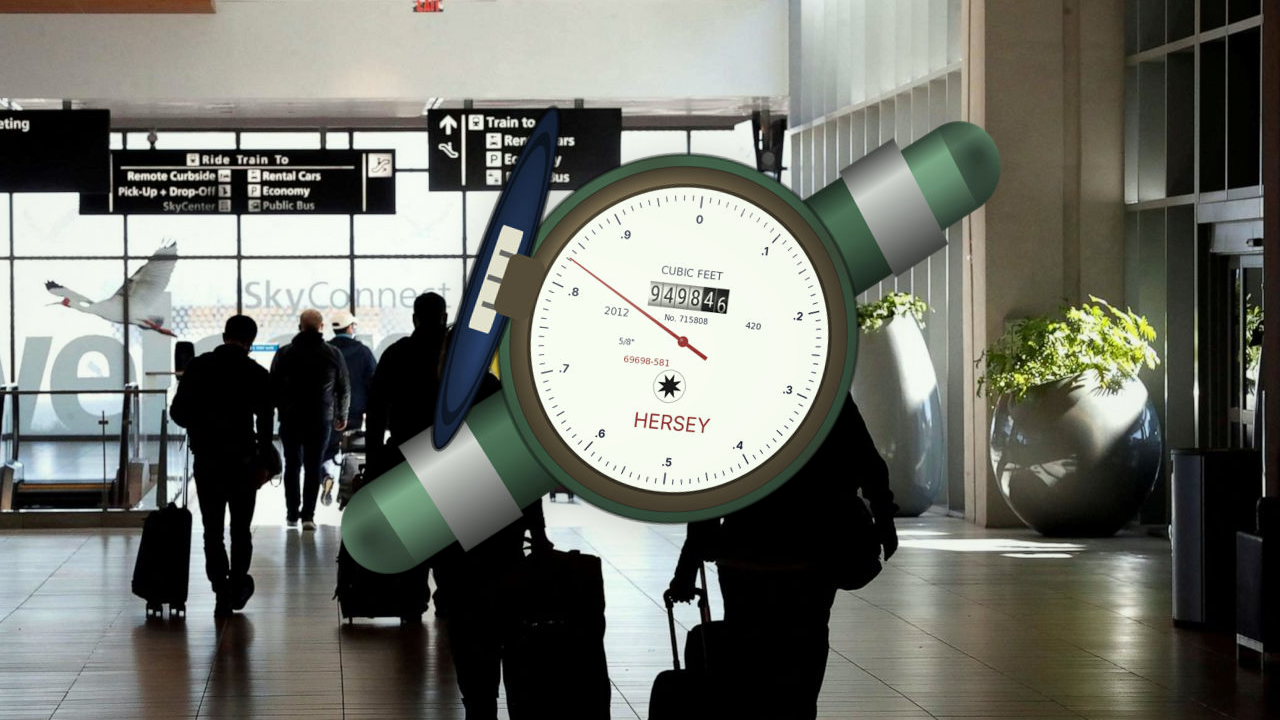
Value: 949845.83,ft³
